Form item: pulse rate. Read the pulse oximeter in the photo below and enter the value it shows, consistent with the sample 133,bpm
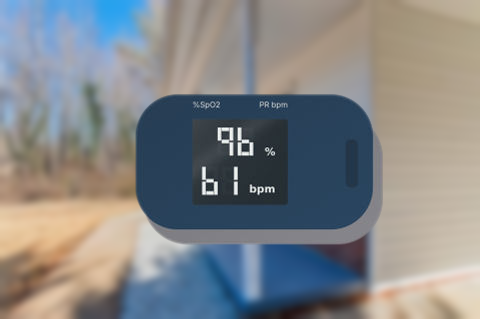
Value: 61,bpm
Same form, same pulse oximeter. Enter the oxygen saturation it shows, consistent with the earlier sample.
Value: 96,%
